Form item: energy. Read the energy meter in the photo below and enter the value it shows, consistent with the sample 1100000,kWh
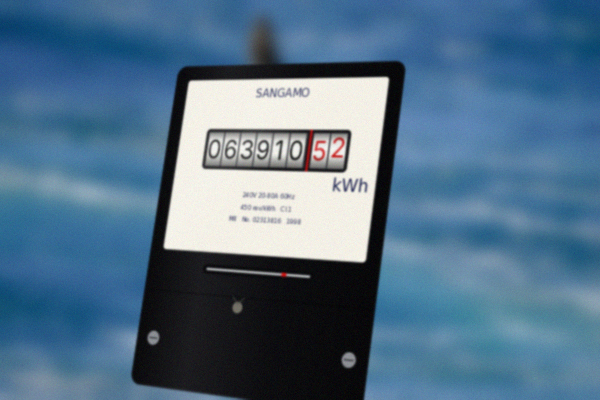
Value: 63910.52,kWh
